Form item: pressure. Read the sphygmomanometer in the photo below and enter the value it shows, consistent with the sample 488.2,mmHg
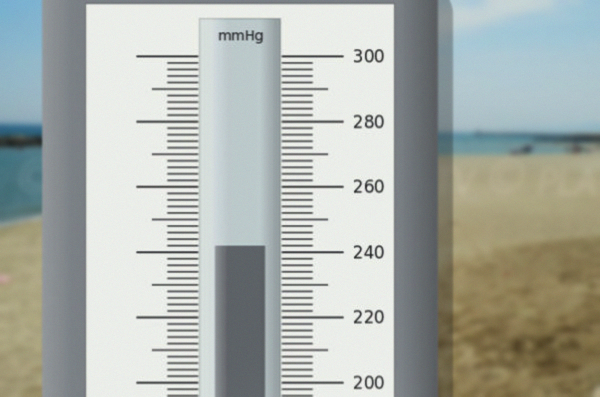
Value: 242,mmHg
